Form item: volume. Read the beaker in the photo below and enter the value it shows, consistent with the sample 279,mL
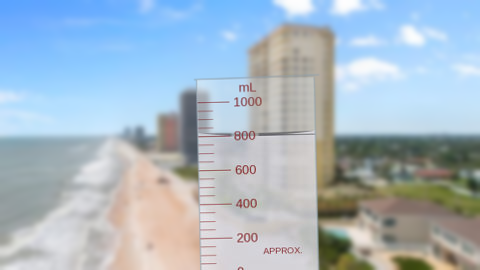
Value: 800,mL
